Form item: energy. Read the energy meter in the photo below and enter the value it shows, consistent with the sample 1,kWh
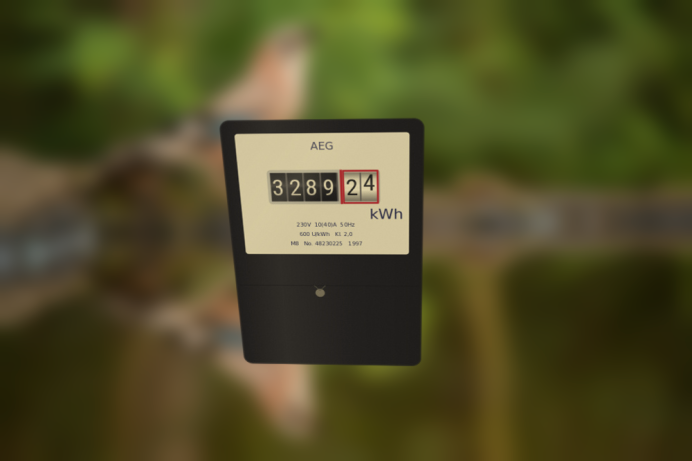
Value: 3289.24,kWh
